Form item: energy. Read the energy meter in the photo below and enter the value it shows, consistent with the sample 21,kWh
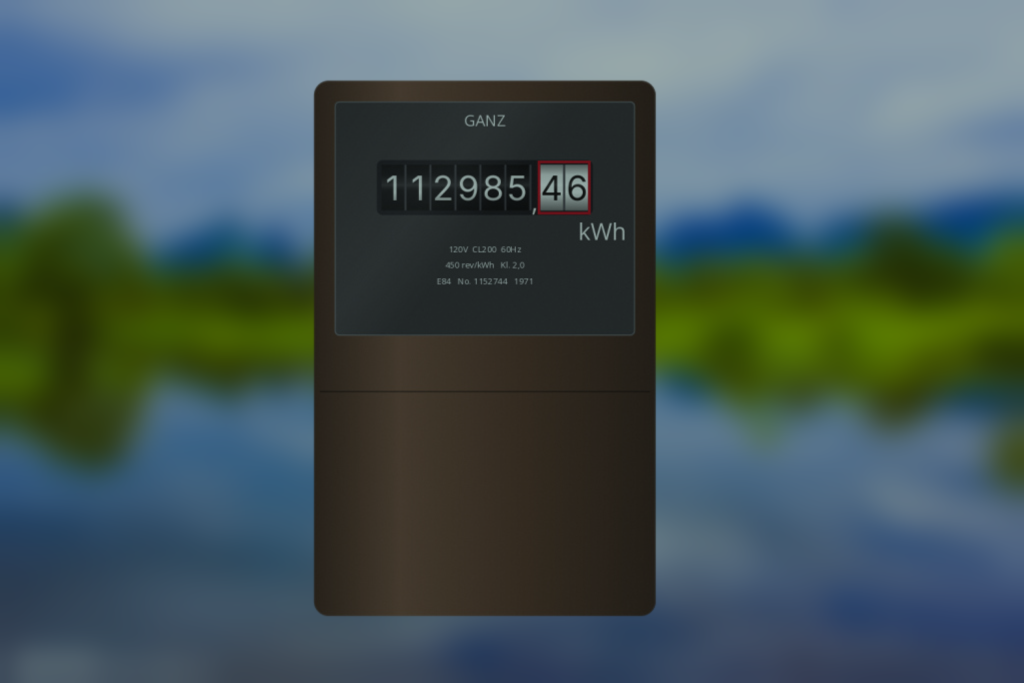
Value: 112985.46,kWh
